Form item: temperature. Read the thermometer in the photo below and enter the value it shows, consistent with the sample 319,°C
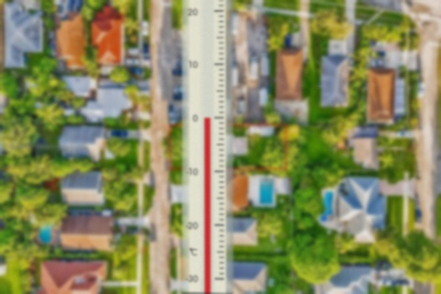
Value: 0,°C
